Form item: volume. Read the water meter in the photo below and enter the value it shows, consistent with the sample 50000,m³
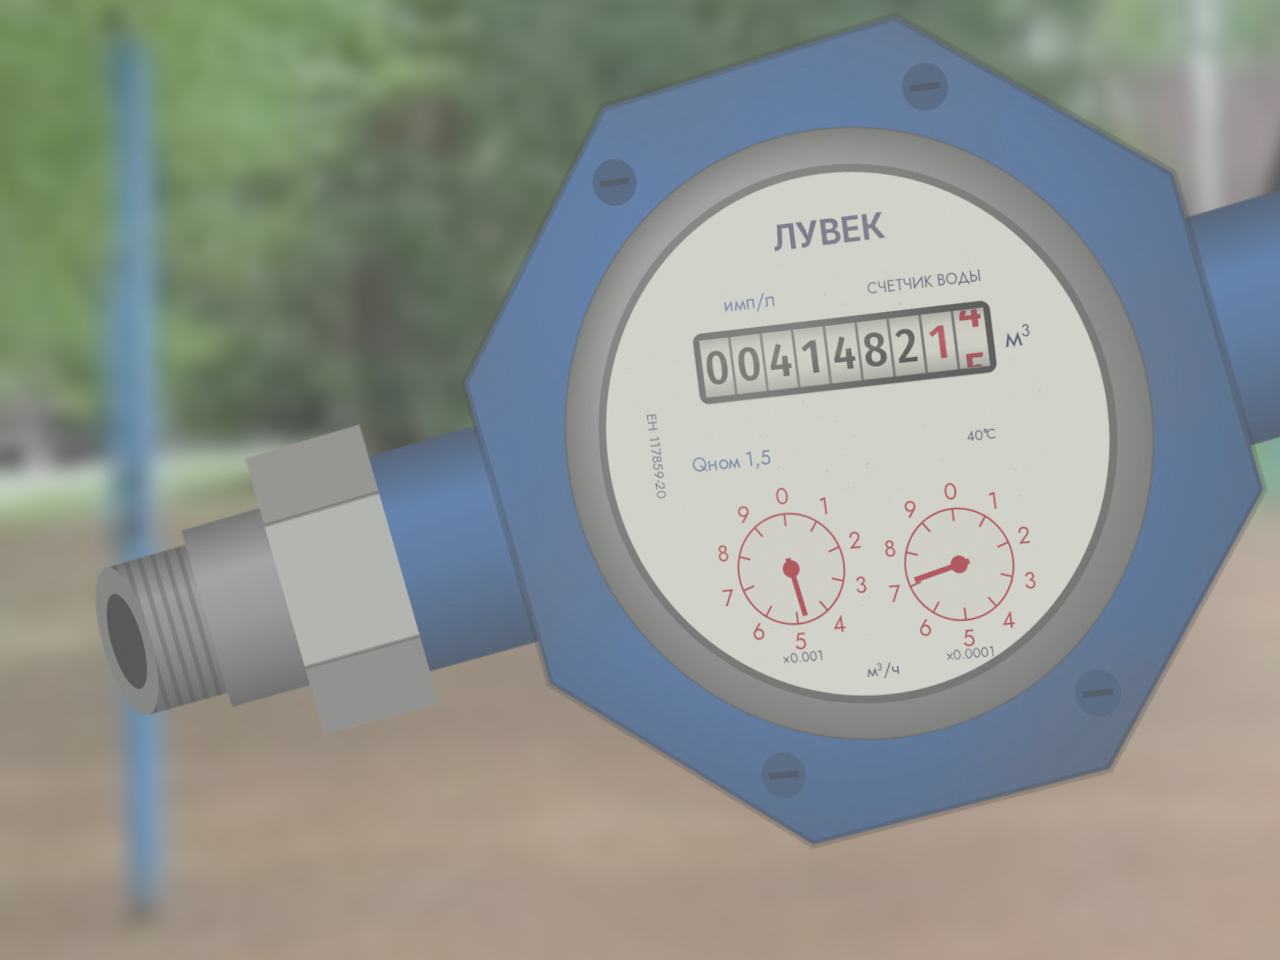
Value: 41482.1447,m³
